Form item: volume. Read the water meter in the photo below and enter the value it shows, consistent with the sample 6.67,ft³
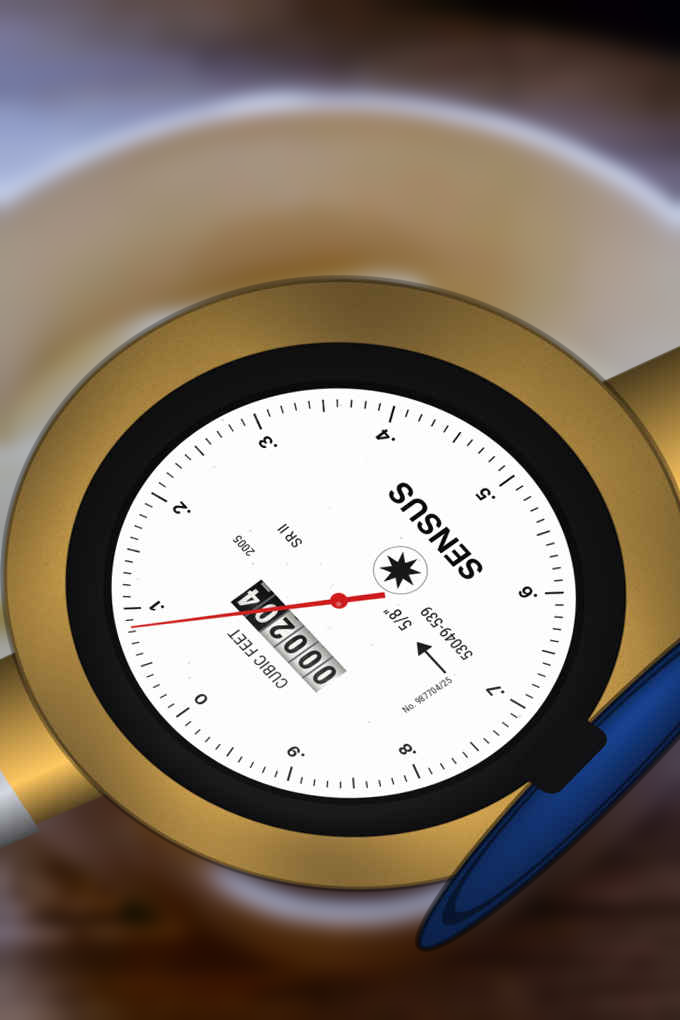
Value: 204.08,ft³
